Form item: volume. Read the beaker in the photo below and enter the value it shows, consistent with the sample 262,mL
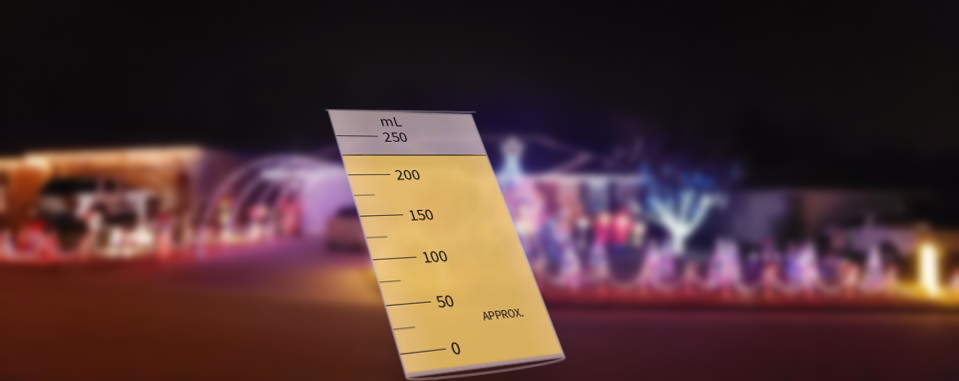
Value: 225,mL
